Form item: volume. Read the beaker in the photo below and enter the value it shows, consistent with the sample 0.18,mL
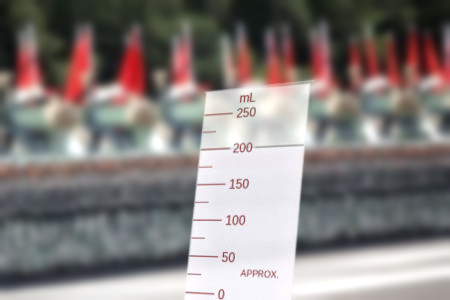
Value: 200,mL
